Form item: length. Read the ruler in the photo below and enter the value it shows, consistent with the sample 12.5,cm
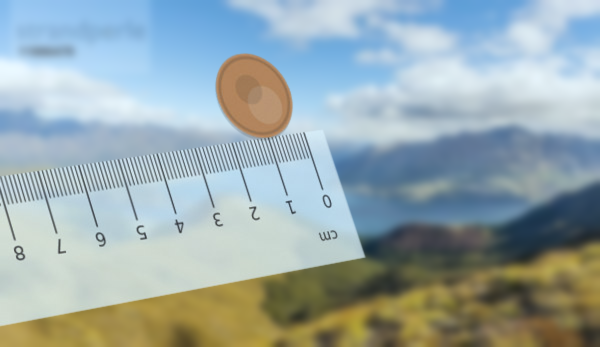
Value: 2,cm
